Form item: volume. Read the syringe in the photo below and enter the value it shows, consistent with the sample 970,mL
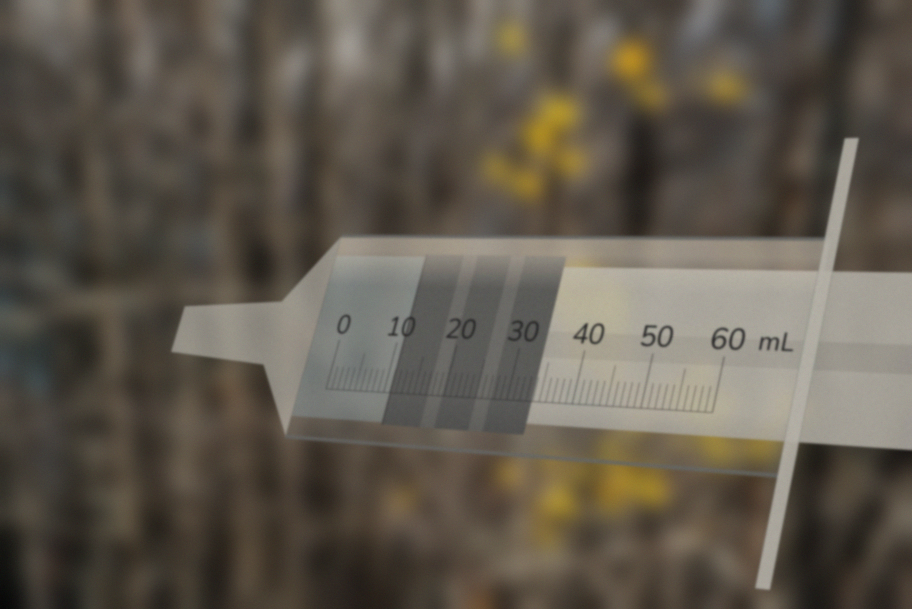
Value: 11,mL
